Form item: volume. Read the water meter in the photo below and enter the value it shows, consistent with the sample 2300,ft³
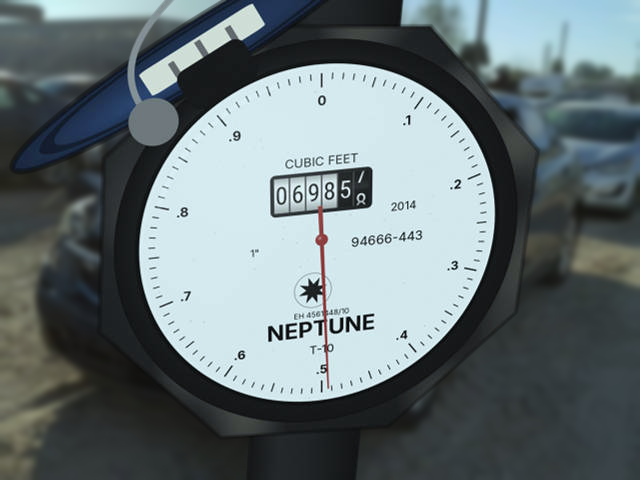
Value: 69857.49,ft³
